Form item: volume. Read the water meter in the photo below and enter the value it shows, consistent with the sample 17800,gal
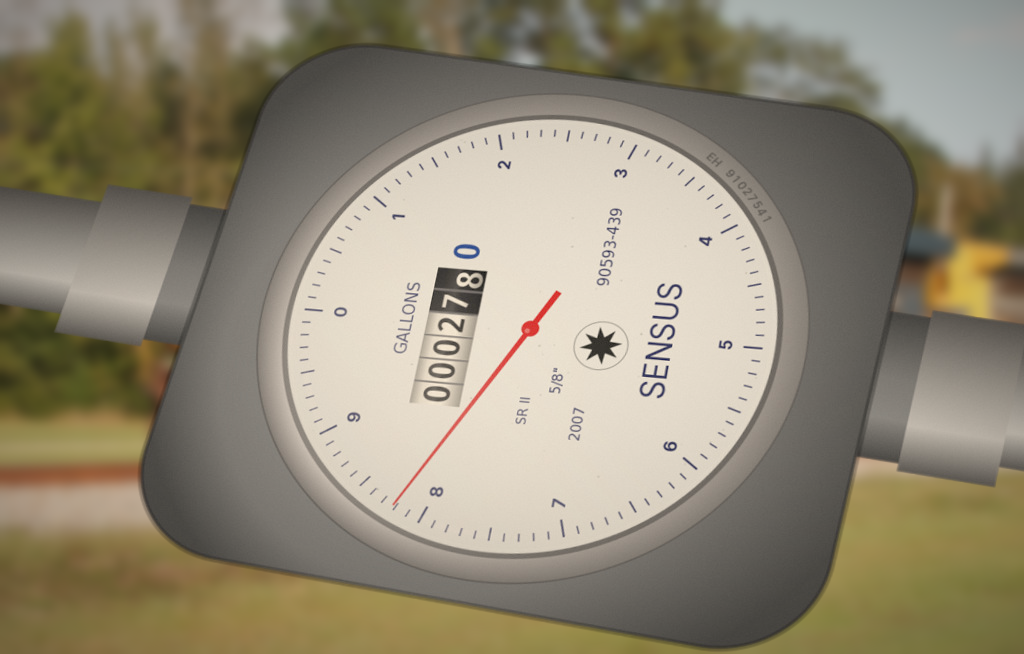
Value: 2778.2,gal
